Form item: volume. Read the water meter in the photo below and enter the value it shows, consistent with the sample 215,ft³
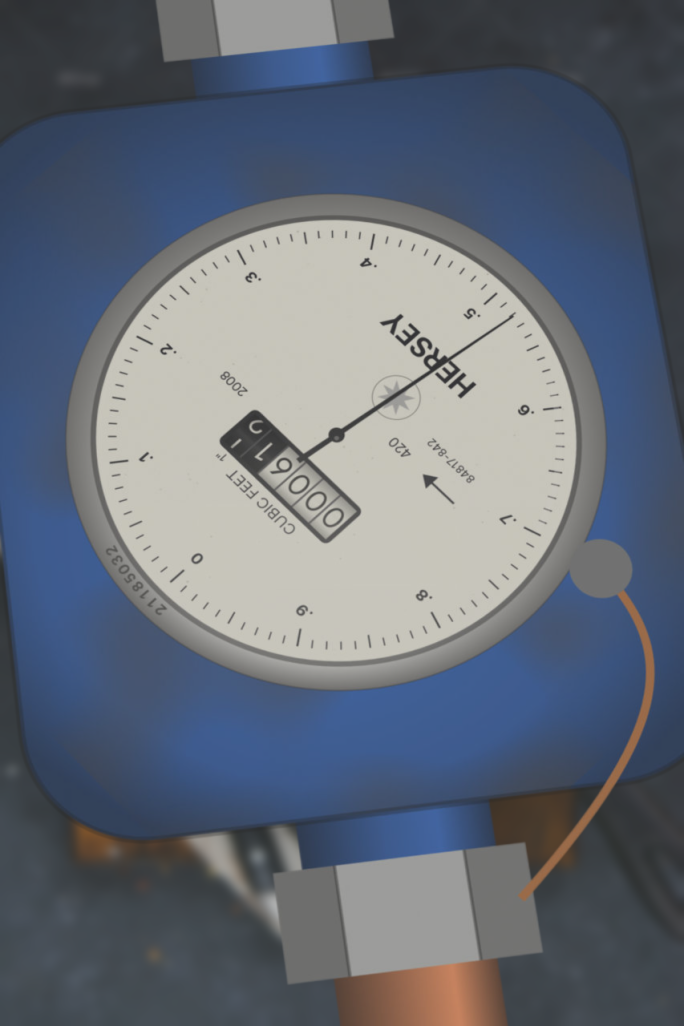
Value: 611.52,ft³
